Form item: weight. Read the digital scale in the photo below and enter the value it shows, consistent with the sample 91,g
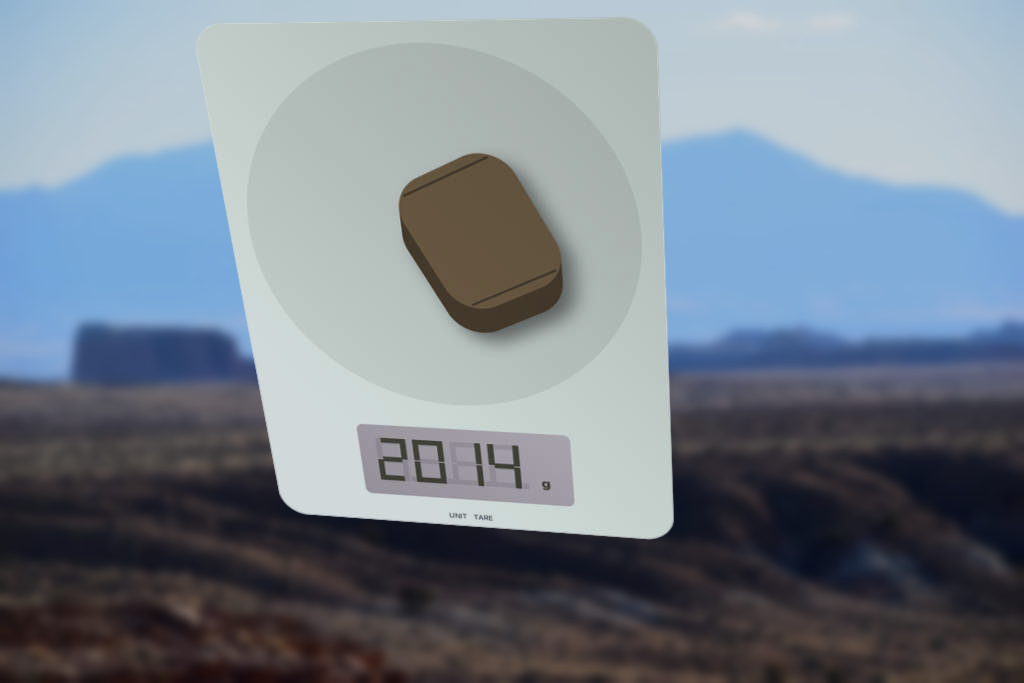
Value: 2014,g
